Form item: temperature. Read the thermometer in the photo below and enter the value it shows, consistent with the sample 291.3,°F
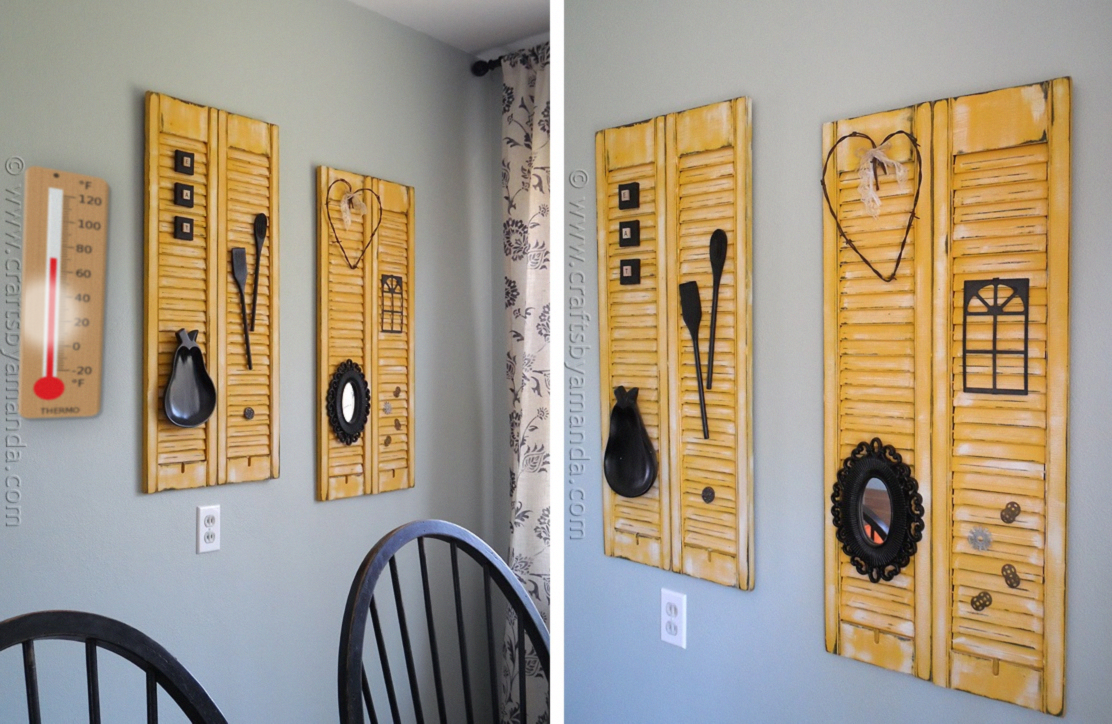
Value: 70,°F
